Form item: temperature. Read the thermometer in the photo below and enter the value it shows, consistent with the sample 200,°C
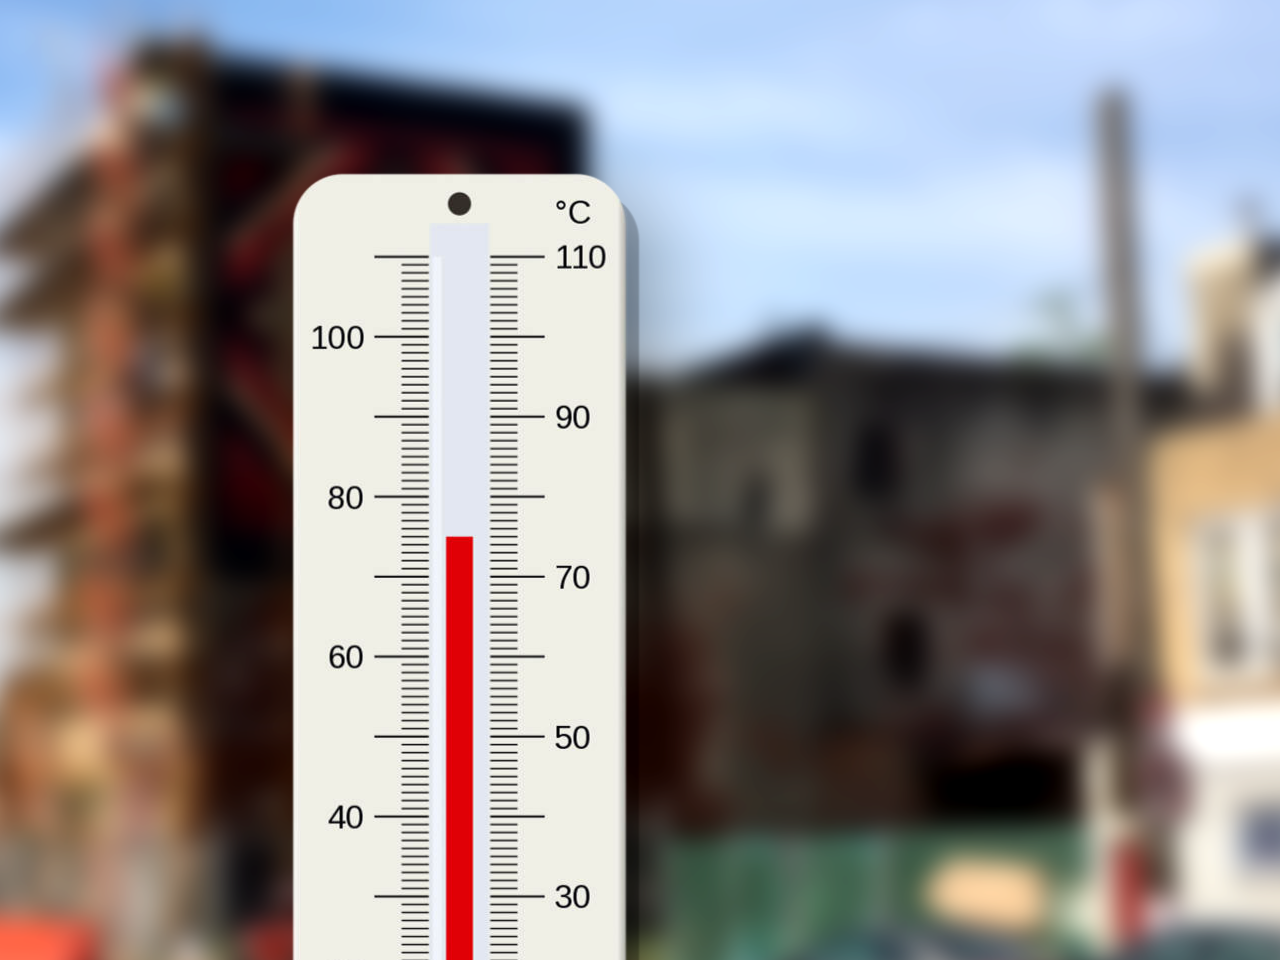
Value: 75,°C
